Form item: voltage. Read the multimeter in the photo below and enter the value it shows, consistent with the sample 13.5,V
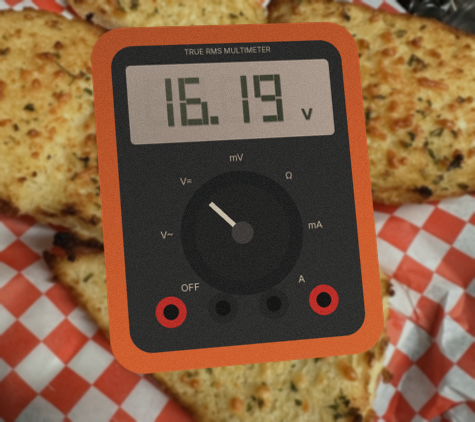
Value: 16.19,V
